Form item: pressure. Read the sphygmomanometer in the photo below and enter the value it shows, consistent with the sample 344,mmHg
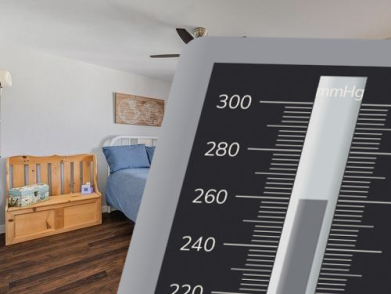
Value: 260,mmHg
